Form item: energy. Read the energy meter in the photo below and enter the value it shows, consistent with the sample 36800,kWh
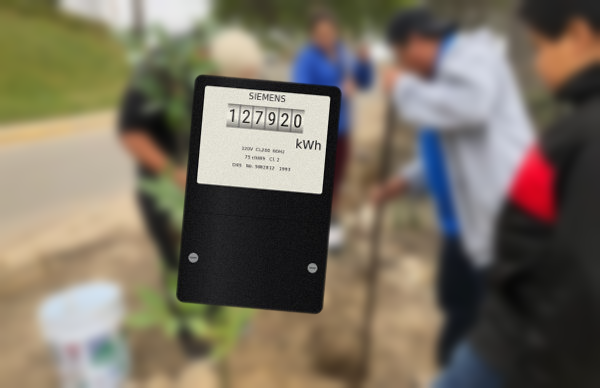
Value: 127920,kWh
